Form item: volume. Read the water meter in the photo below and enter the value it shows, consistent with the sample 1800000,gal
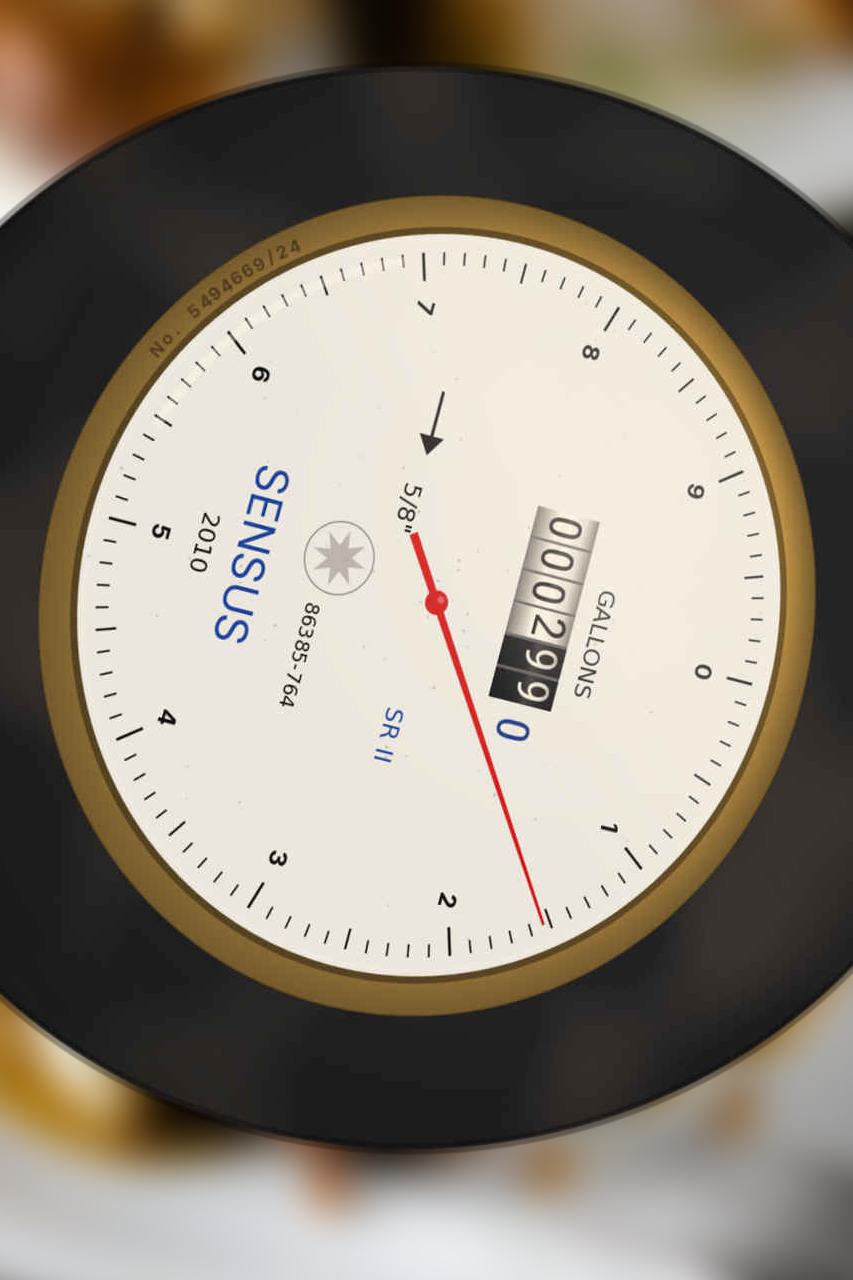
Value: 2991.5,gal
